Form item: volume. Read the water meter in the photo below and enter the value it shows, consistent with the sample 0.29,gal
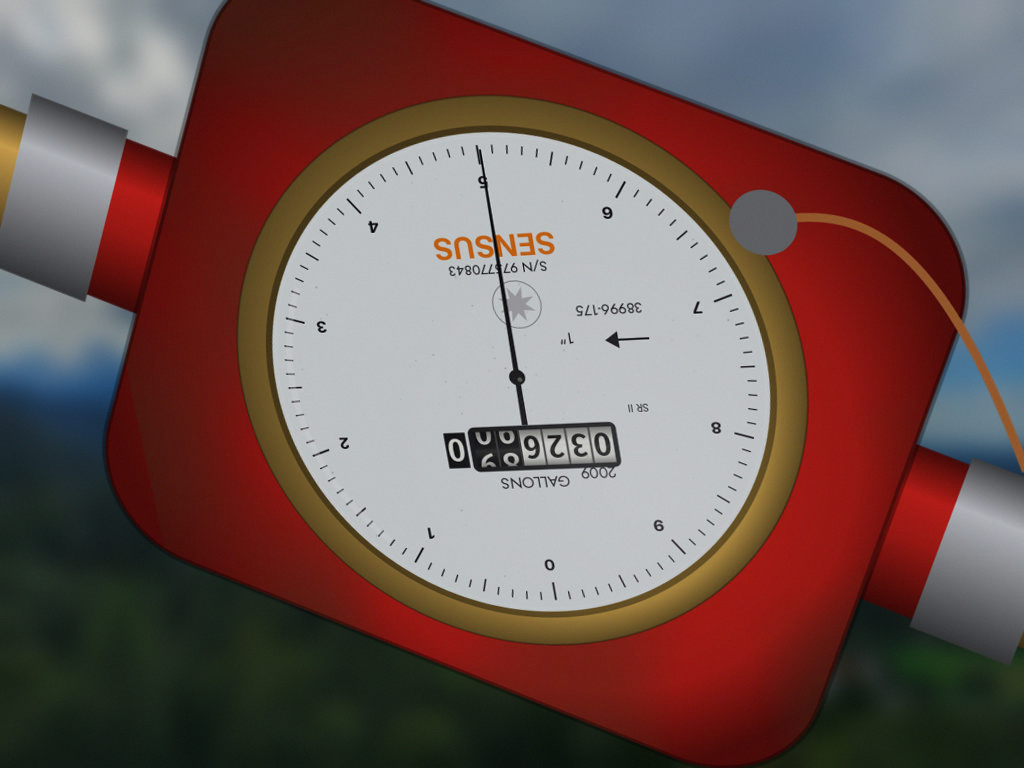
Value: 326895.0,gal
